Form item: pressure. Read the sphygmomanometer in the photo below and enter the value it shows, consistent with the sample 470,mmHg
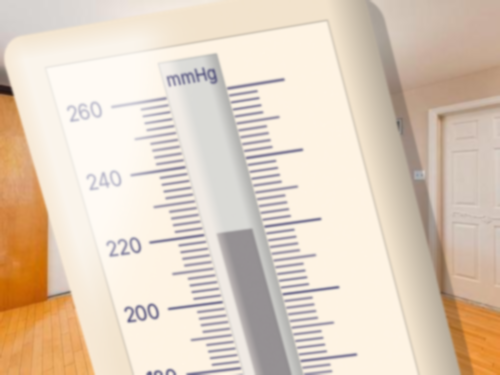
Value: 220,mmHg
